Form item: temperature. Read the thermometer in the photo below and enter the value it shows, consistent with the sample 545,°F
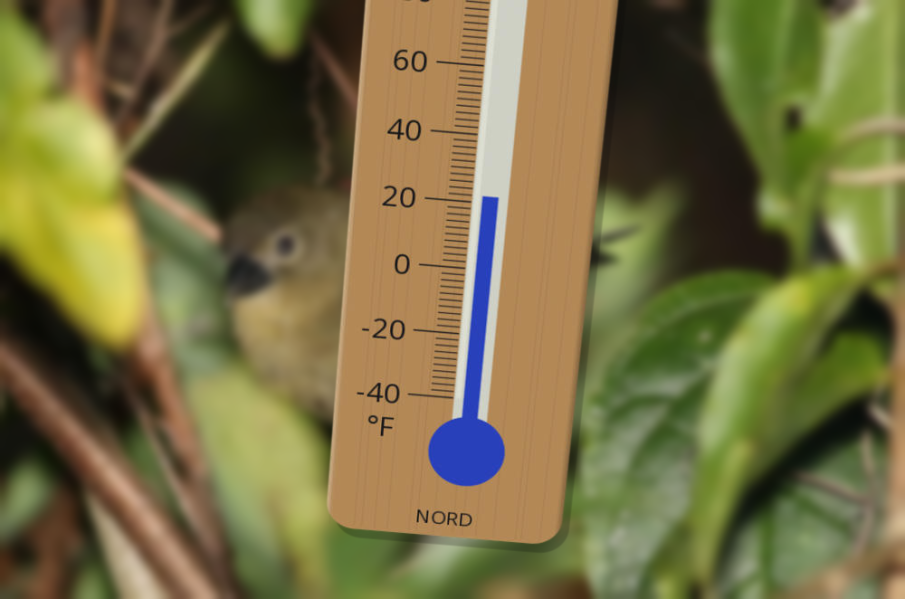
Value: 22,°F
